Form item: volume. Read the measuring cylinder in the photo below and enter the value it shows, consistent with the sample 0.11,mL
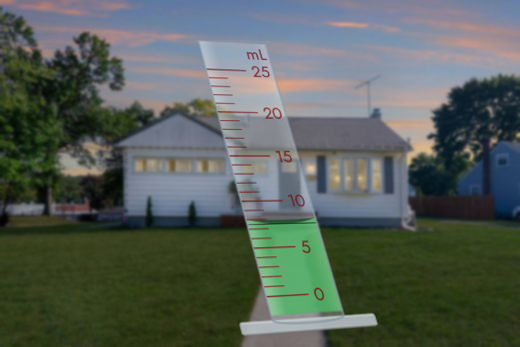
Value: 7.5,mL
